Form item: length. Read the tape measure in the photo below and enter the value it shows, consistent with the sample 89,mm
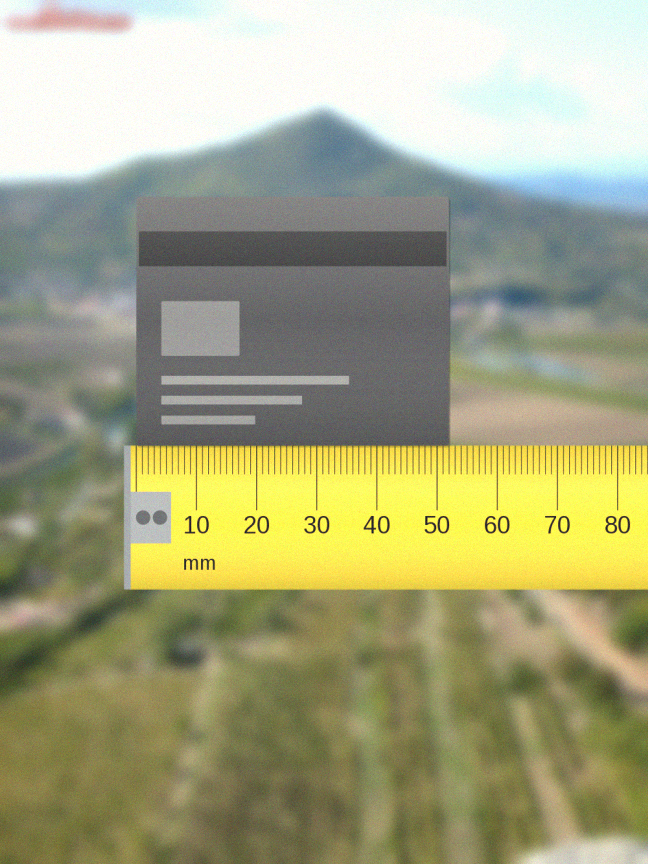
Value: 52,mm
